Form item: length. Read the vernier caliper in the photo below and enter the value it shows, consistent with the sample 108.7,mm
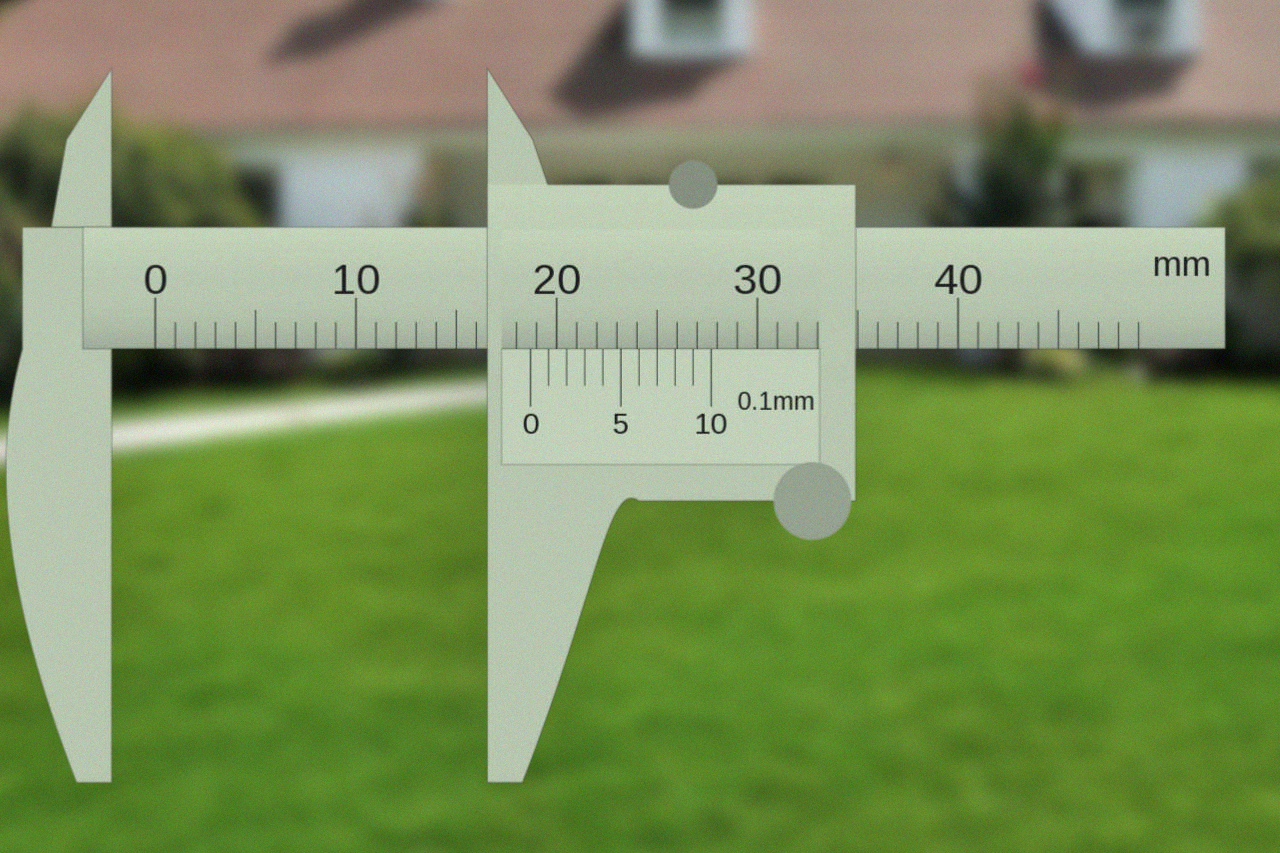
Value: 18.7,mm
